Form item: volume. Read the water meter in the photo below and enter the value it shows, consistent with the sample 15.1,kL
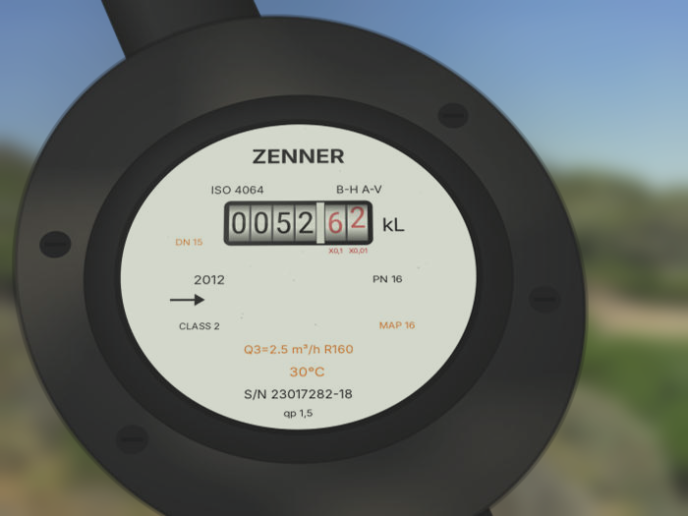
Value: 52.62,kL
